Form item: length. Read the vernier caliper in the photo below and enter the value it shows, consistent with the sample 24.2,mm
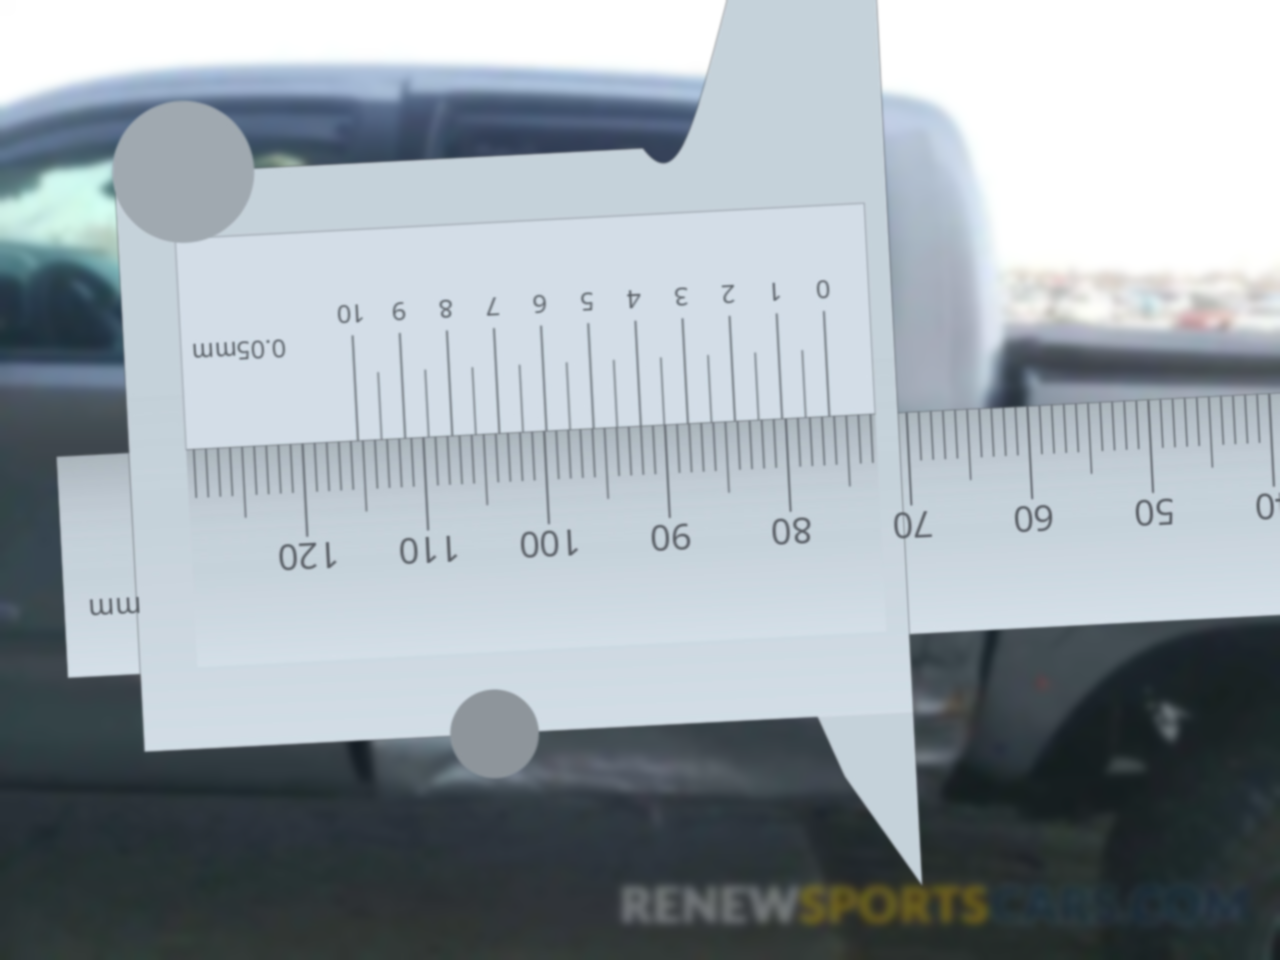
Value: 76.4,mm
